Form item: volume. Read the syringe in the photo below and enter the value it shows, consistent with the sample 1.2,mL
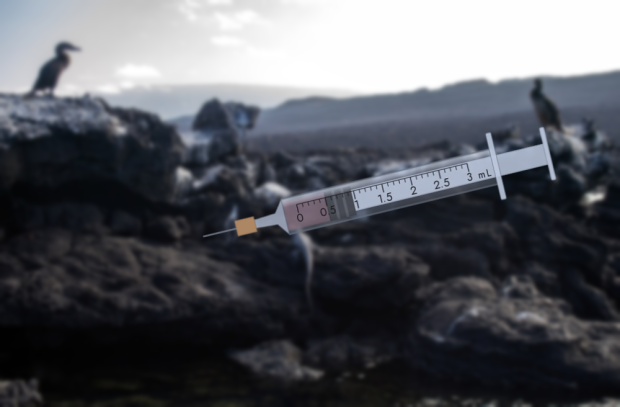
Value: 0.5,mL
